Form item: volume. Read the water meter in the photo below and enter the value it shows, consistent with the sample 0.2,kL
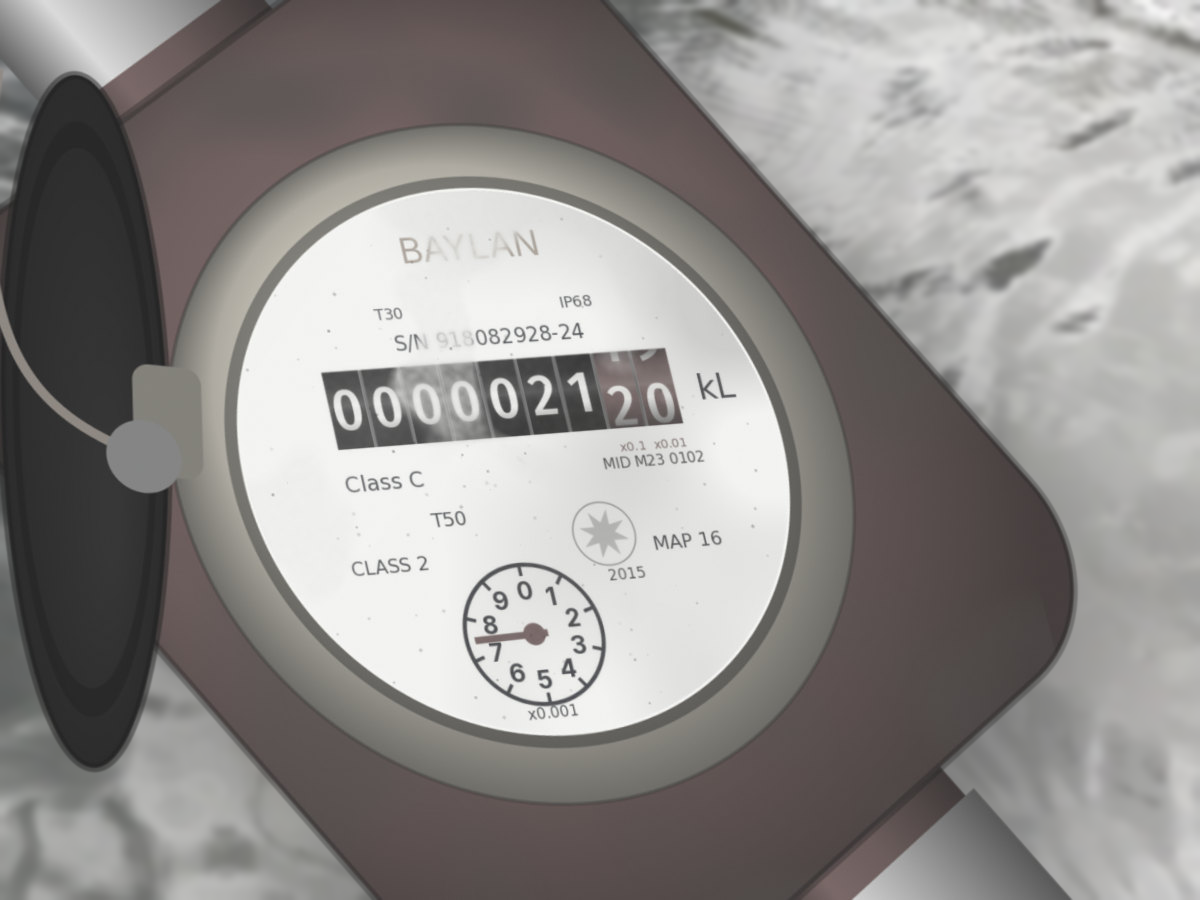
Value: 21.197,kL
